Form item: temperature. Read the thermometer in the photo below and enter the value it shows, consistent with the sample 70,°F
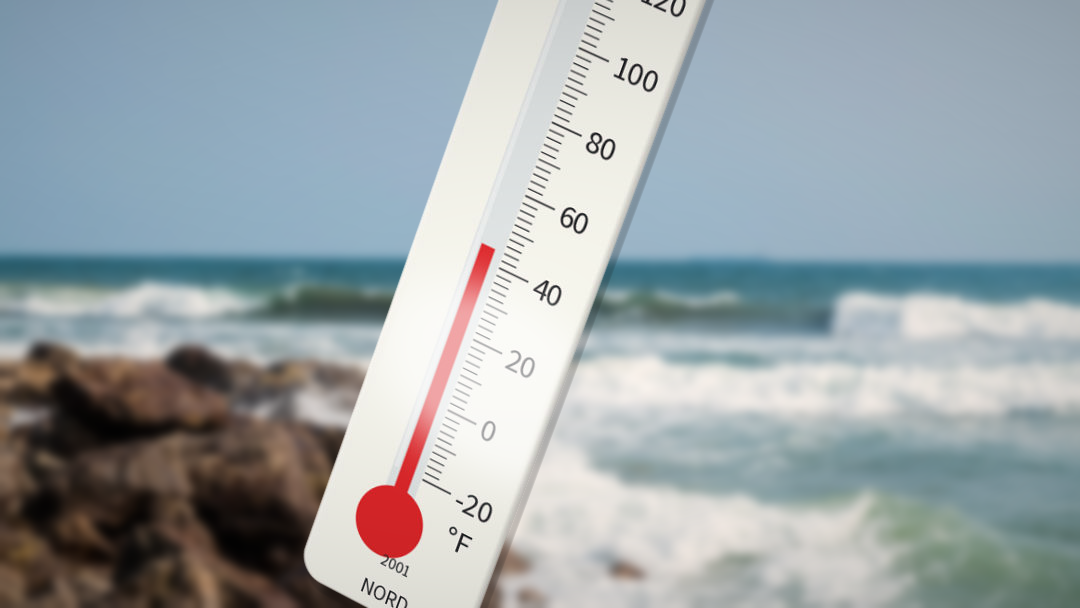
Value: 44,°F
